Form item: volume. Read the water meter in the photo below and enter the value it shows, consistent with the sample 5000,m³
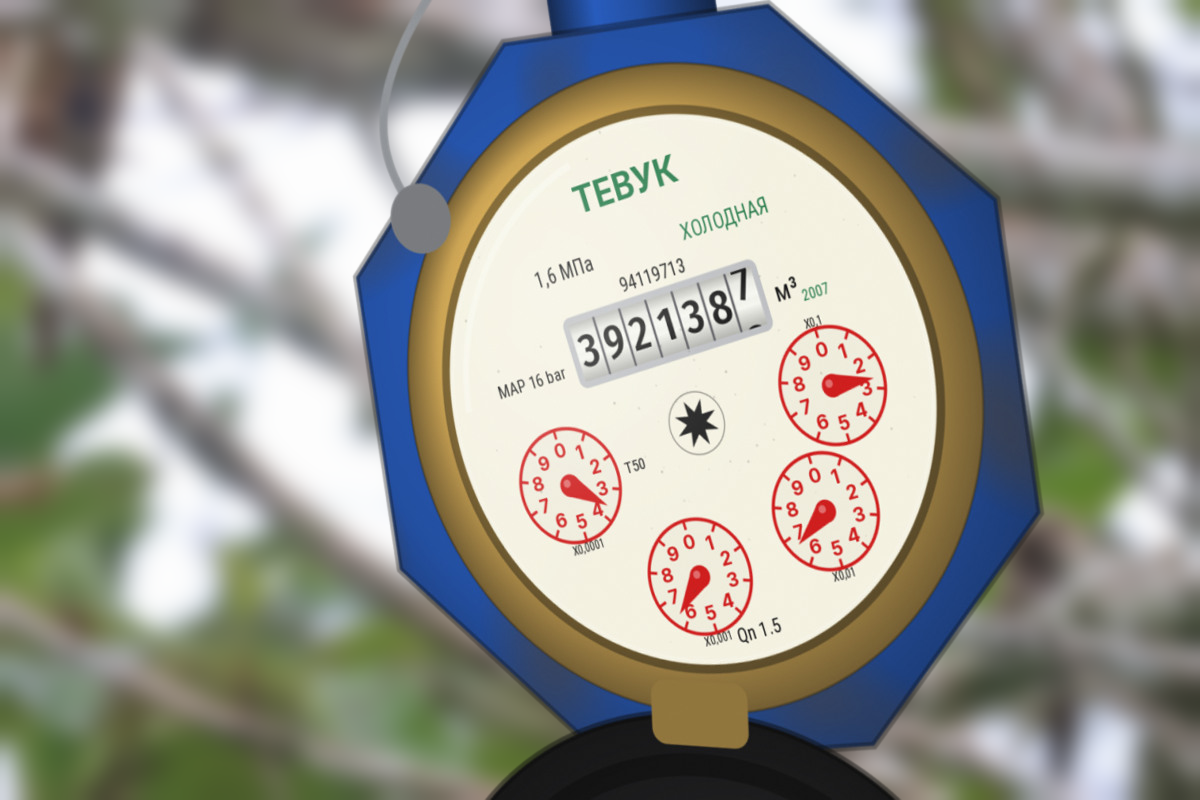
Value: 3921387.2663,m³
